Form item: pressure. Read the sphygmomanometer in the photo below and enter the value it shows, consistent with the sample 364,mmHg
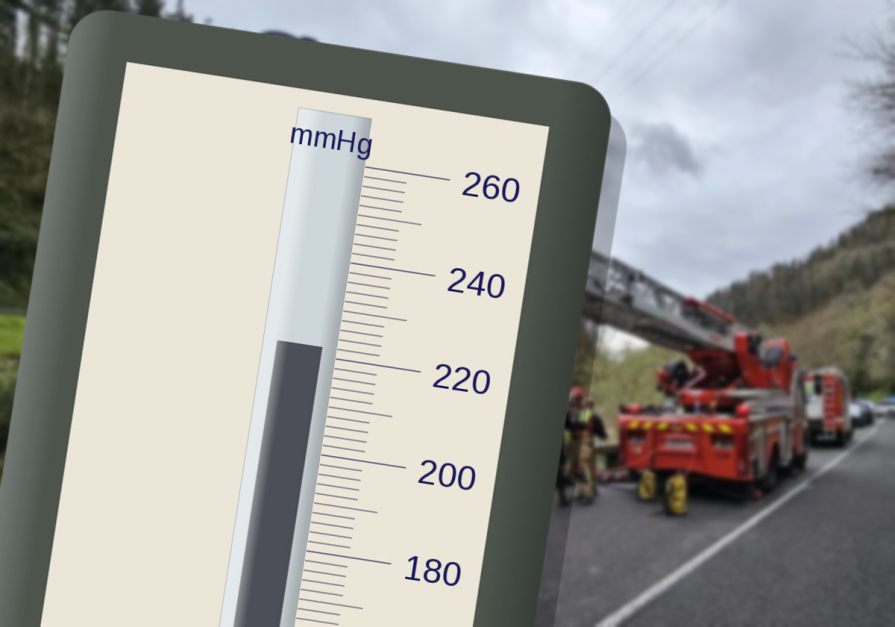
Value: 222,mmHg
